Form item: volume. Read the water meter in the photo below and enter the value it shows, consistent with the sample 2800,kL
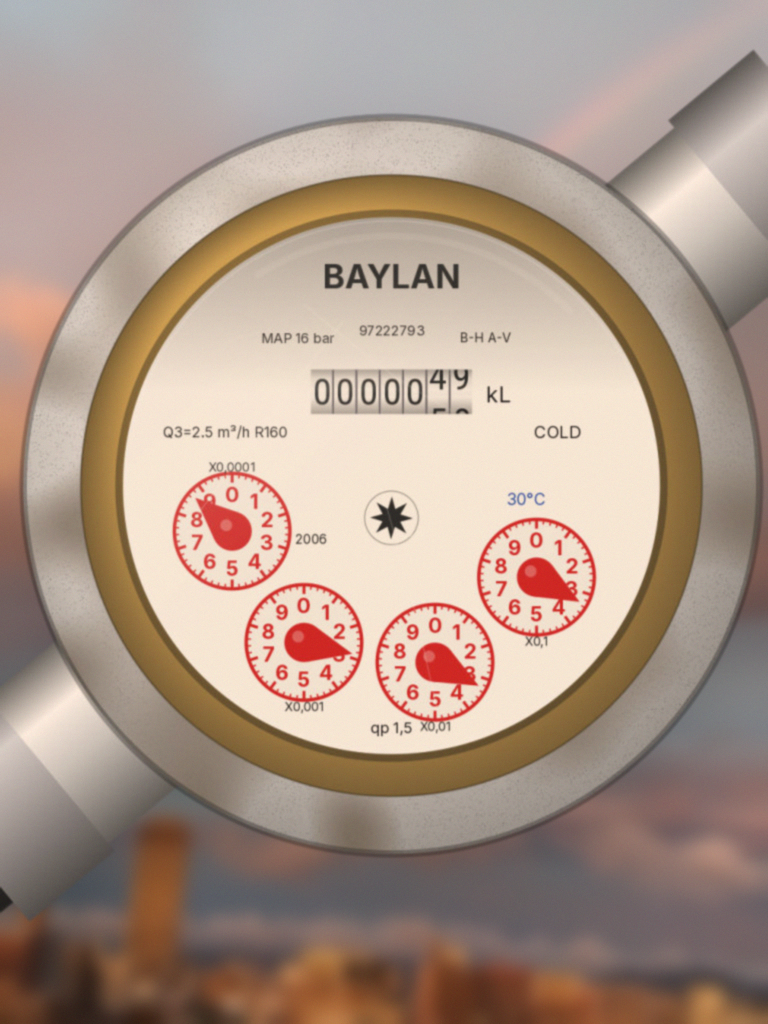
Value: 49.3328,kL
